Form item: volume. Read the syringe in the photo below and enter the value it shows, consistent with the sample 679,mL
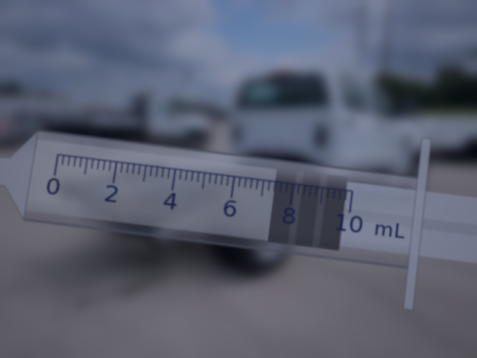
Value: 7.4,mL
